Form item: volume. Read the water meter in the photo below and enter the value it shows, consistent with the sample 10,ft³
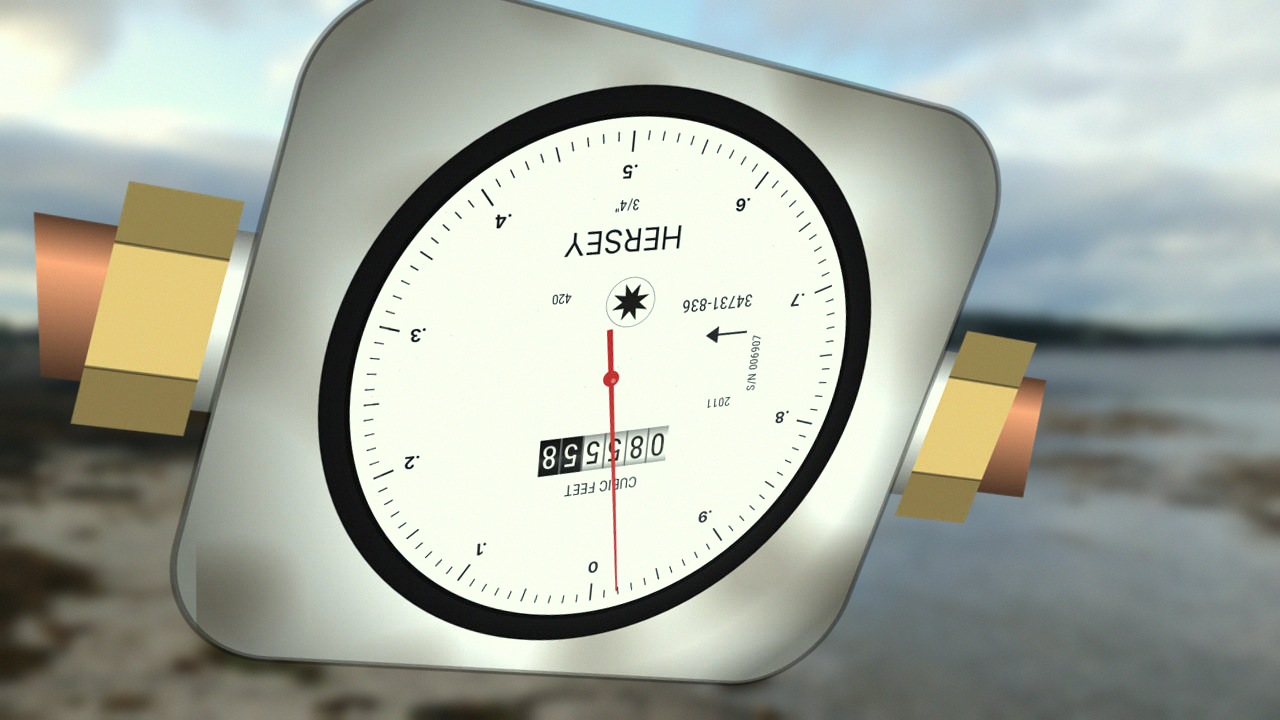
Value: 85557.98,ft³
